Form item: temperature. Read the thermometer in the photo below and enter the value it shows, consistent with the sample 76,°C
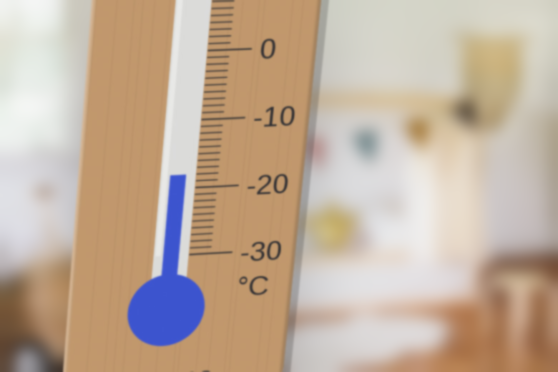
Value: -18,°C
